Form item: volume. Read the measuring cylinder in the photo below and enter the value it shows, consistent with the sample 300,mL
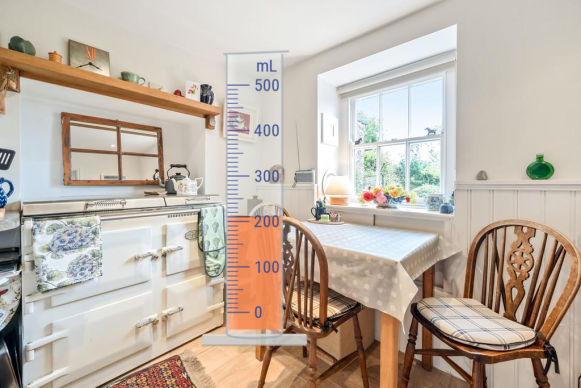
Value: 210,mL
